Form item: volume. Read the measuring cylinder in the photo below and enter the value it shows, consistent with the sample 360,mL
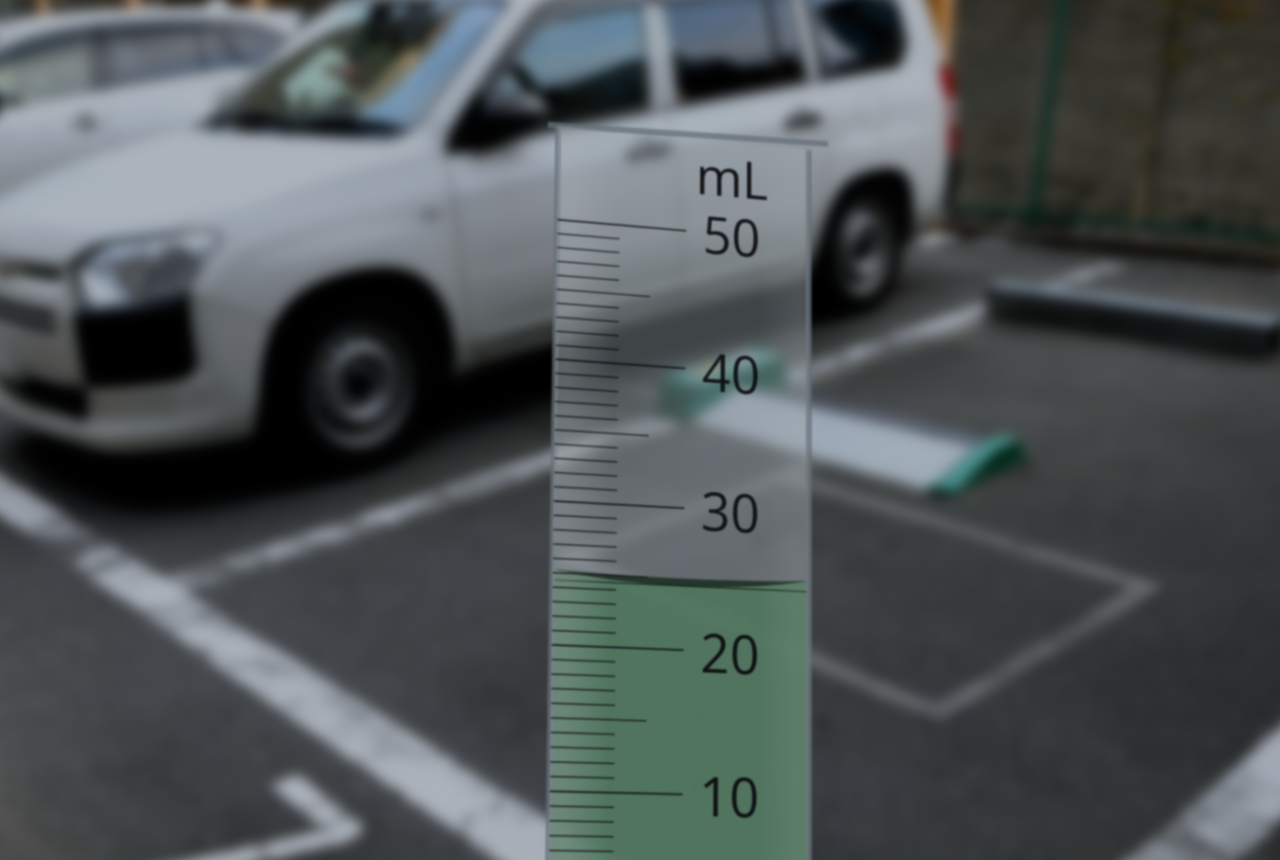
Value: 24.5,mL
